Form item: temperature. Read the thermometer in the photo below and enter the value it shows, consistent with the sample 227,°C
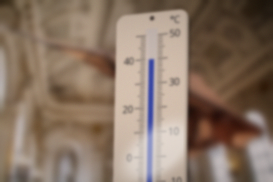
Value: 40,°C
